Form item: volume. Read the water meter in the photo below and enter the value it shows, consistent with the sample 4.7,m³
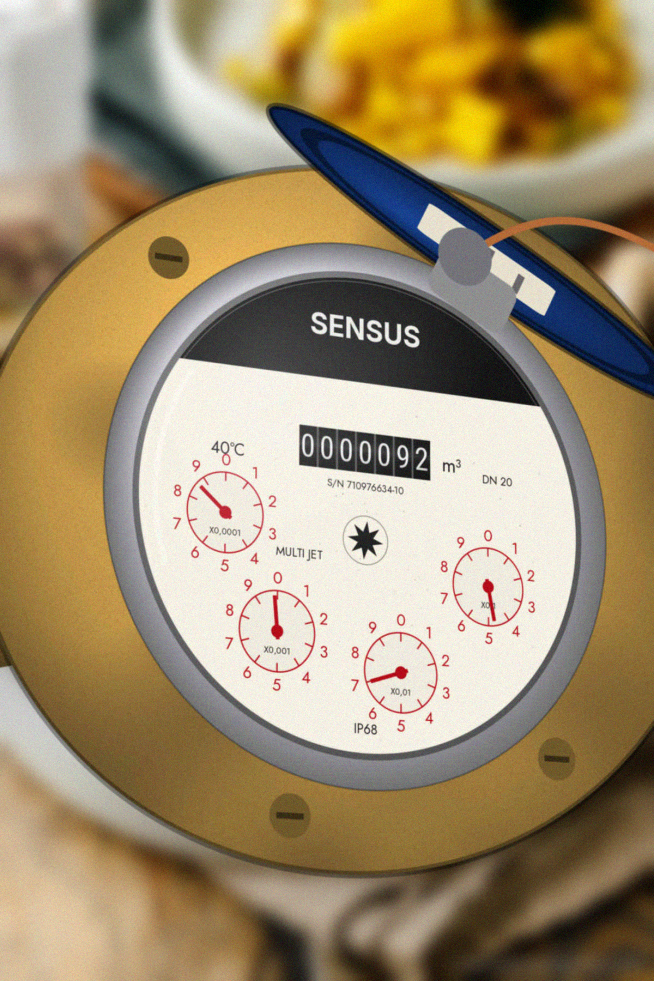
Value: 92.4698,m³
